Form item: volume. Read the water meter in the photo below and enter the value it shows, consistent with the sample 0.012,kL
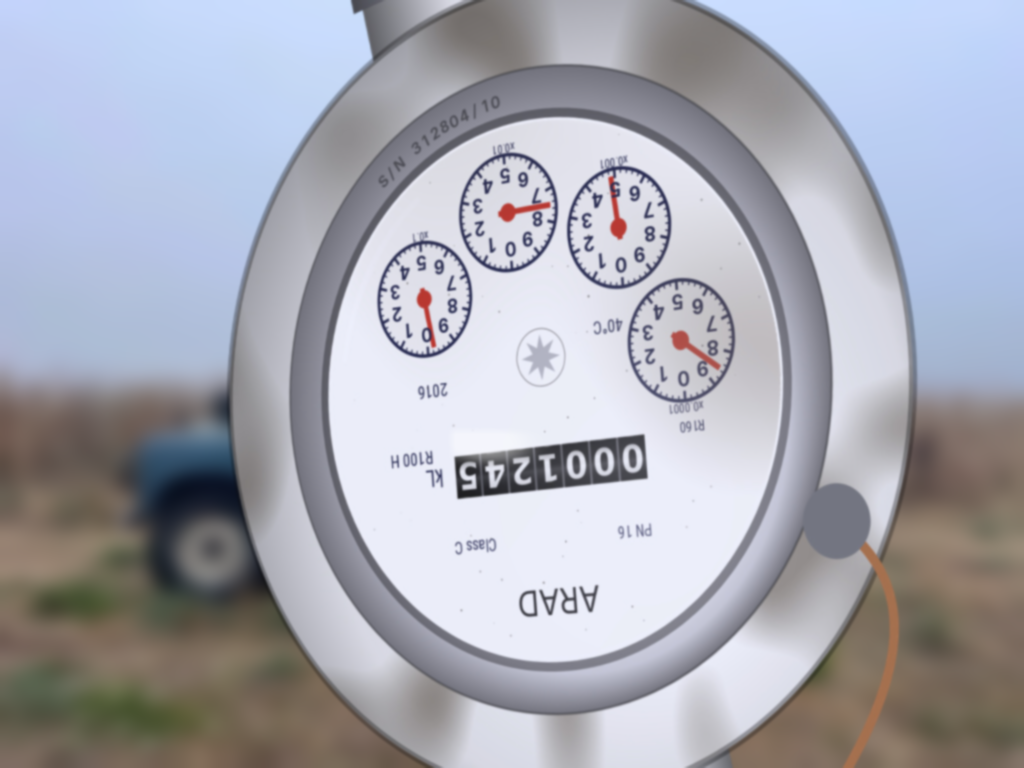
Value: 1244.9748,kL
